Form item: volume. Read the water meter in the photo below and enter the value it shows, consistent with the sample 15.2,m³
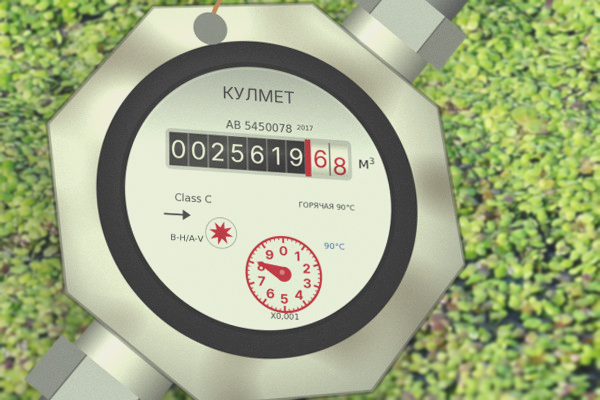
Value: 25619.678,m³
